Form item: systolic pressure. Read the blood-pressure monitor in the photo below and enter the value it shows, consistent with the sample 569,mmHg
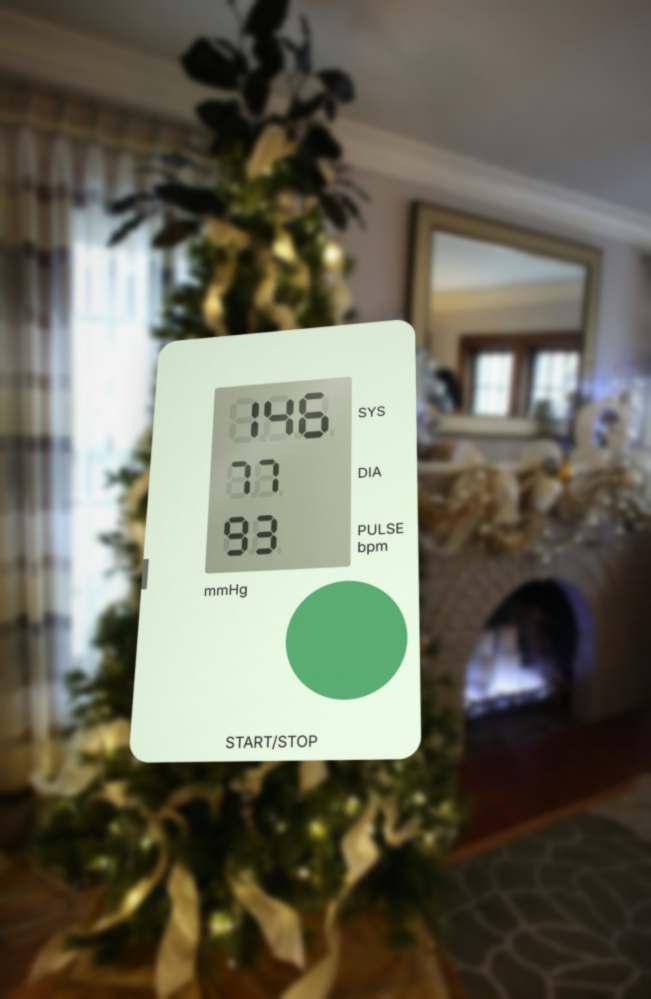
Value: 146,mmHg
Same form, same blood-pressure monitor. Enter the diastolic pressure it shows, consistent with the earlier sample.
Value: 77,mmHg
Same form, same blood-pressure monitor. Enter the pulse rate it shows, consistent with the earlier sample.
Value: 93,bpm
